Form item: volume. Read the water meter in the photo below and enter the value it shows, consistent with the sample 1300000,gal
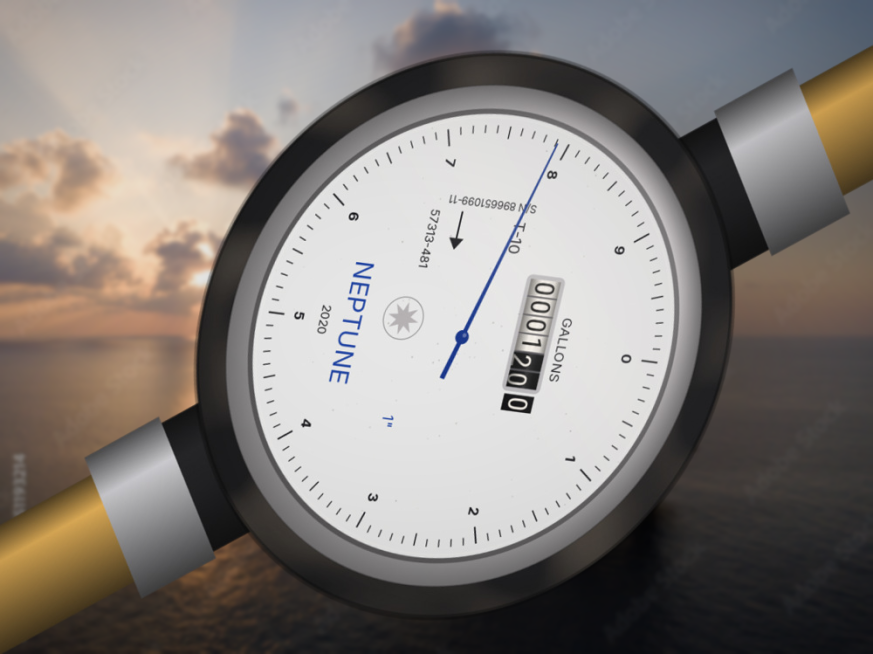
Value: 1197.9,gal
